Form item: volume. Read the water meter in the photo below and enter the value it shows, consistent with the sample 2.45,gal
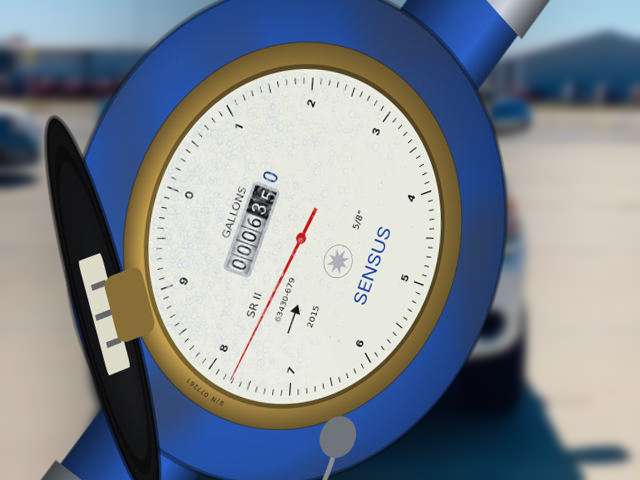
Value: 6347.7,gal
